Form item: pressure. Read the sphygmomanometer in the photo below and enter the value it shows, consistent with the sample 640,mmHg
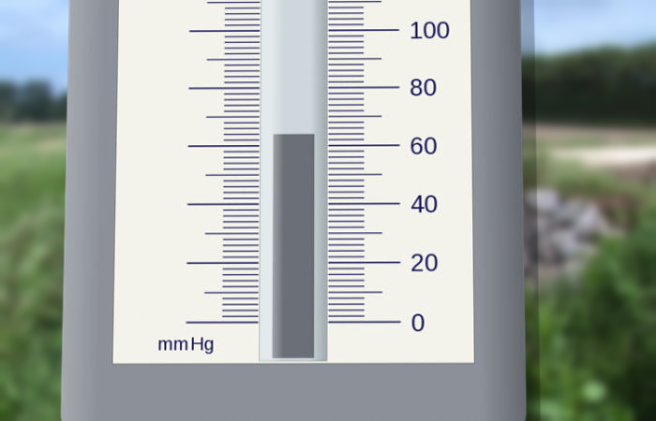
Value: 64,mmHg
